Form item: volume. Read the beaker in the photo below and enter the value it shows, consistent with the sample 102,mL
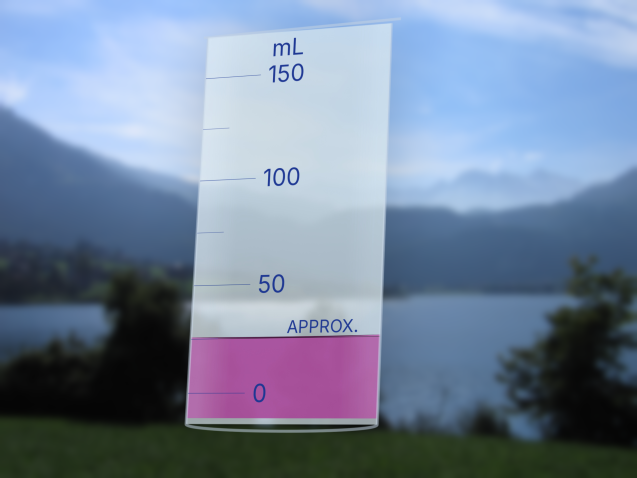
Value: 25,mL
